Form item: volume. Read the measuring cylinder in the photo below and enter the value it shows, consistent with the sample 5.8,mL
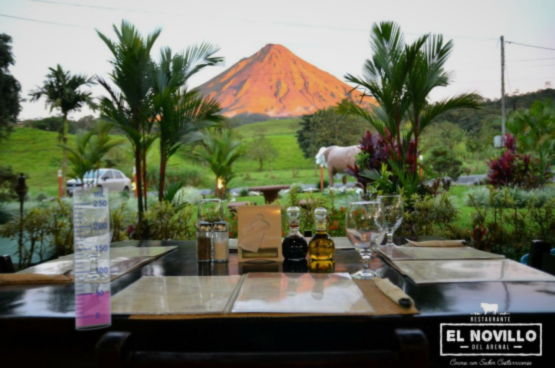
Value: 50,mL
